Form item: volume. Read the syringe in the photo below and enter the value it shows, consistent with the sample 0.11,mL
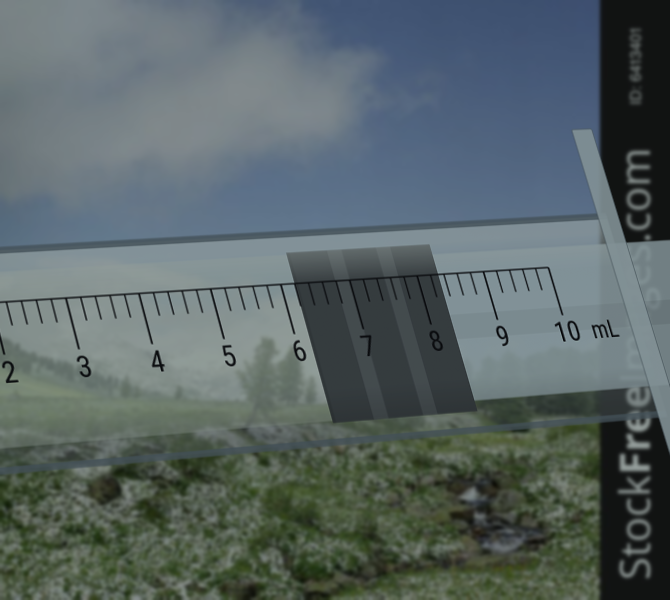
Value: 6.2,mL
